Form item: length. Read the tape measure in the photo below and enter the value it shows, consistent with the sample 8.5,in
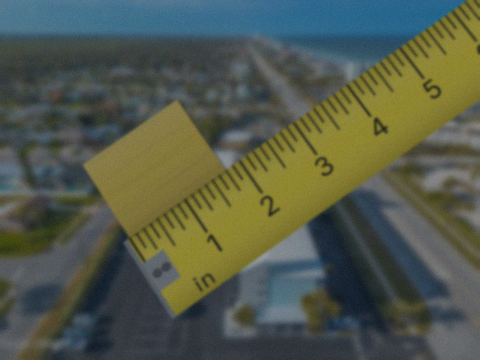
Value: 1.75,in
